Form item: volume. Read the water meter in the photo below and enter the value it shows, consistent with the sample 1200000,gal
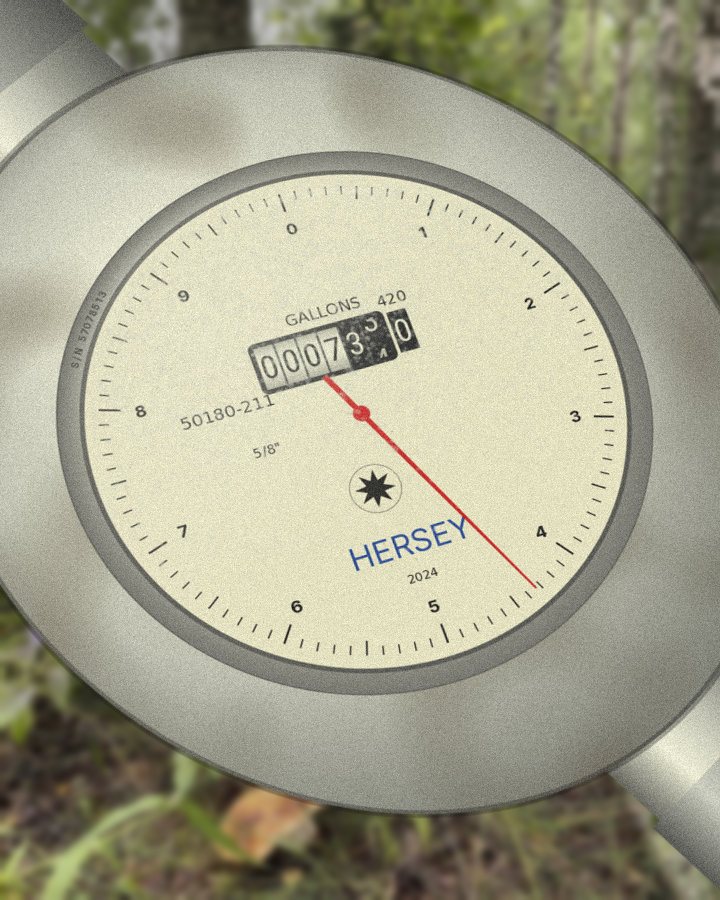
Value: 7334.3,gal
